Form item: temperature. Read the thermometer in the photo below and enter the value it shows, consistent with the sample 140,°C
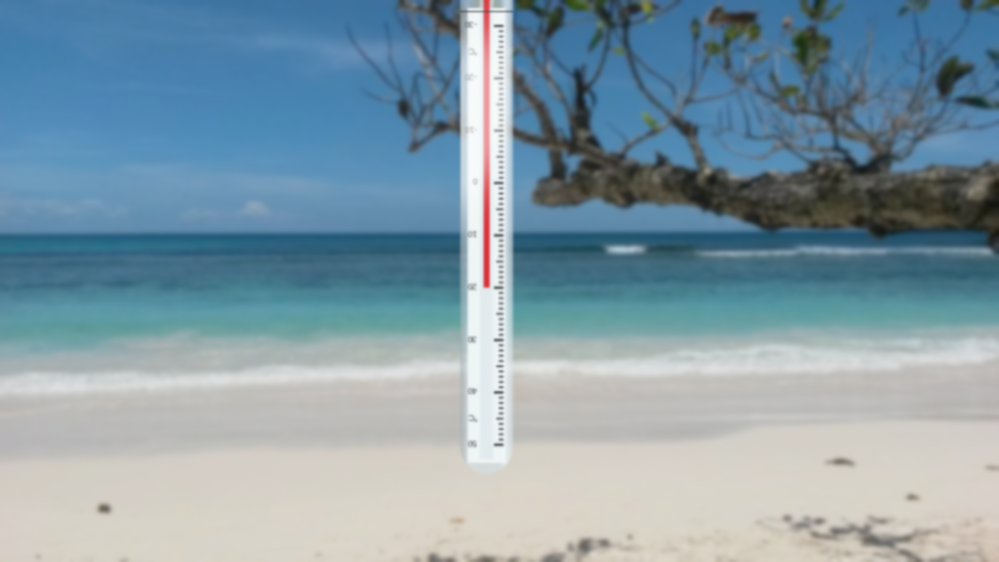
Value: 20,°C
